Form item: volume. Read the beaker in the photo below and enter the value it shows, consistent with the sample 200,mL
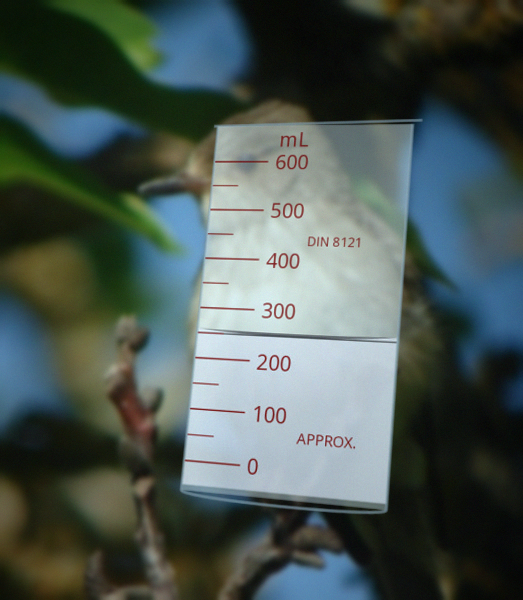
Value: 250,mL
